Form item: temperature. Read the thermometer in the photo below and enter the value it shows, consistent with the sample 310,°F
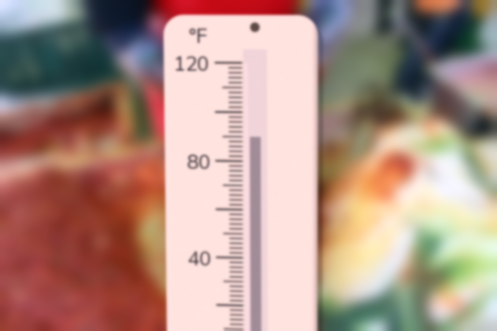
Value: 90,°F
